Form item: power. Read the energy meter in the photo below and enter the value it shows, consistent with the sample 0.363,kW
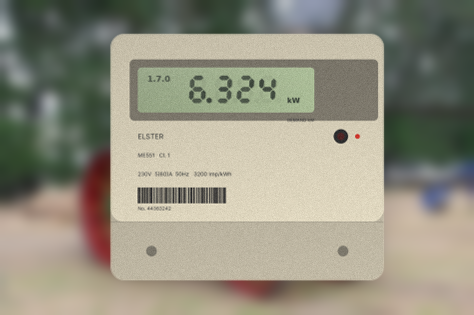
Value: 6.324,kW
